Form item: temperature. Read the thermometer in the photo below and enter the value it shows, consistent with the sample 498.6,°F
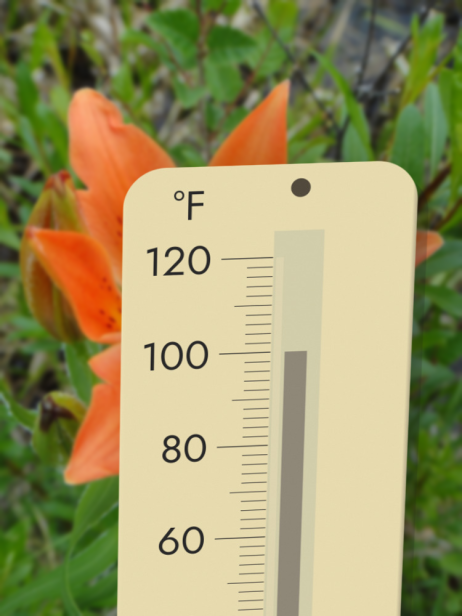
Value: 100,°F
